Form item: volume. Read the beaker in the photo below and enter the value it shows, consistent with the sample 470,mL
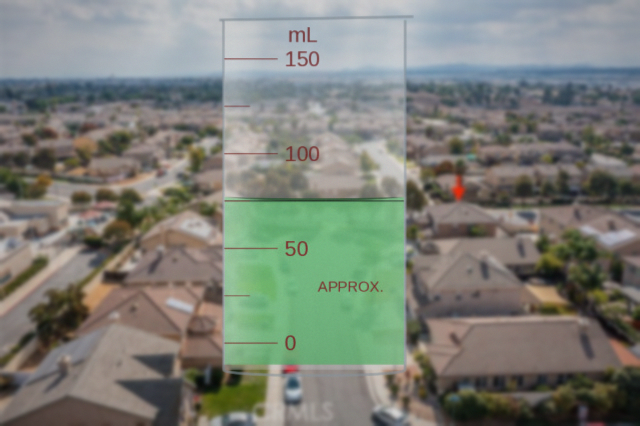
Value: 75,mL
